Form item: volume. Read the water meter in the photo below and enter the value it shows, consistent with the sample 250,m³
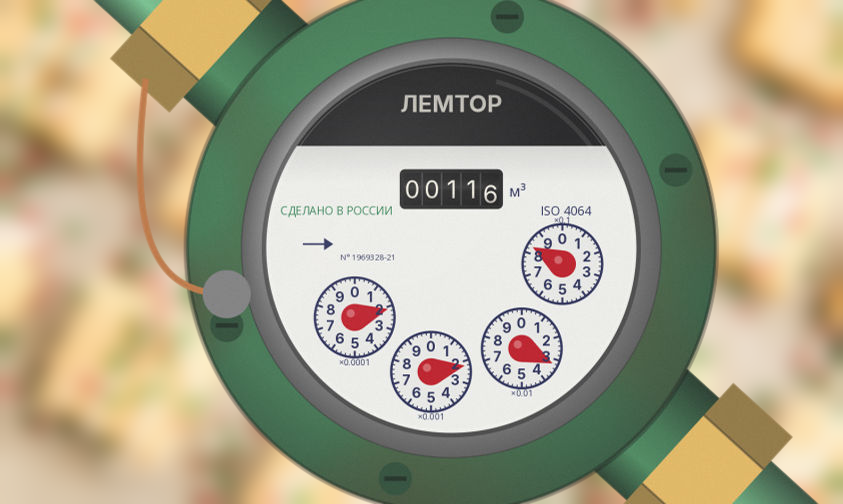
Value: 115.8322,m³
